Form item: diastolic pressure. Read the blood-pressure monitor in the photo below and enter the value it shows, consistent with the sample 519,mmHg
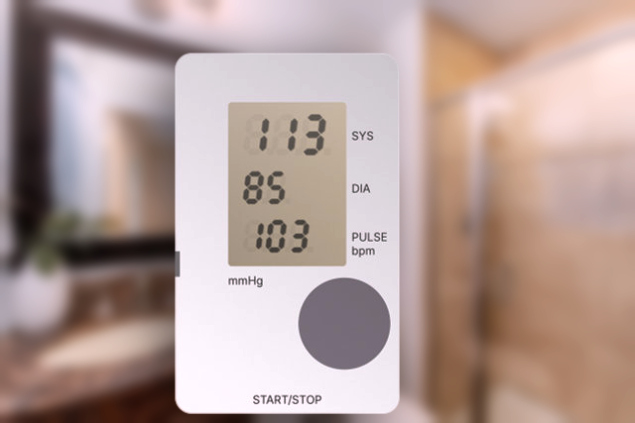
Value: 85,mmHg
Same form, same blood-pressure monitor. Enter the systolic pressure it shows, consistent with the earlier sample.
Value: 113,mmHg
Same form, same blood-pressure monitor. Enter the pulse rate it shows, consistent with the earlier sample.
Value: 103,bpm
